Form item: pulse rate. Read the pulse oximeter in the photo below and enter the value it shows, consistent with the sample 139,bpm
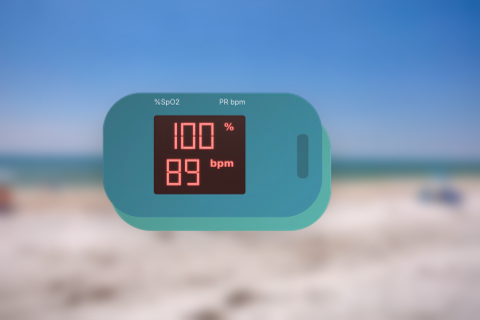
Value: 89,bpm
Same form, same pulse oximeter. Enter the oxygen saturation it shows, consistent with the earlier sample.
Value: 100,%
